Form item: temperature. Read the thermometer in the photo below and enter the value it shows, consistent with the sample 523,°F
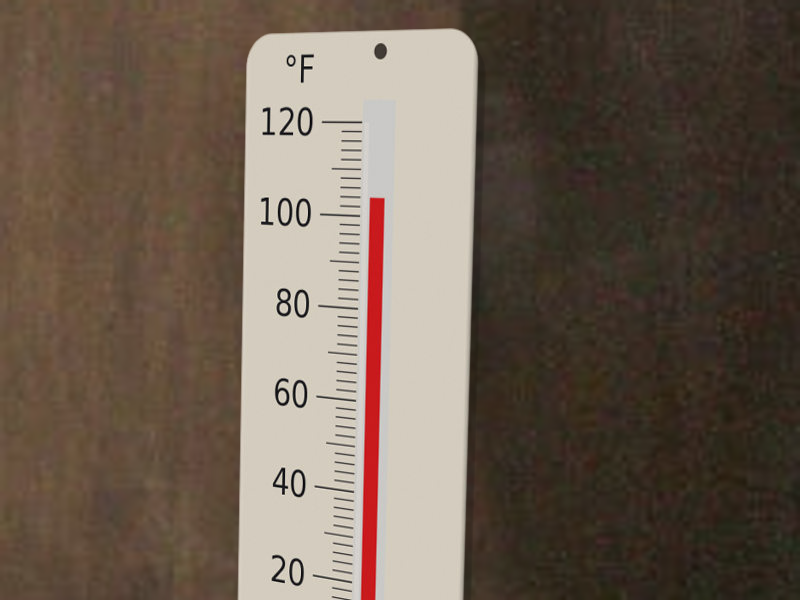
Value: 104,°F
